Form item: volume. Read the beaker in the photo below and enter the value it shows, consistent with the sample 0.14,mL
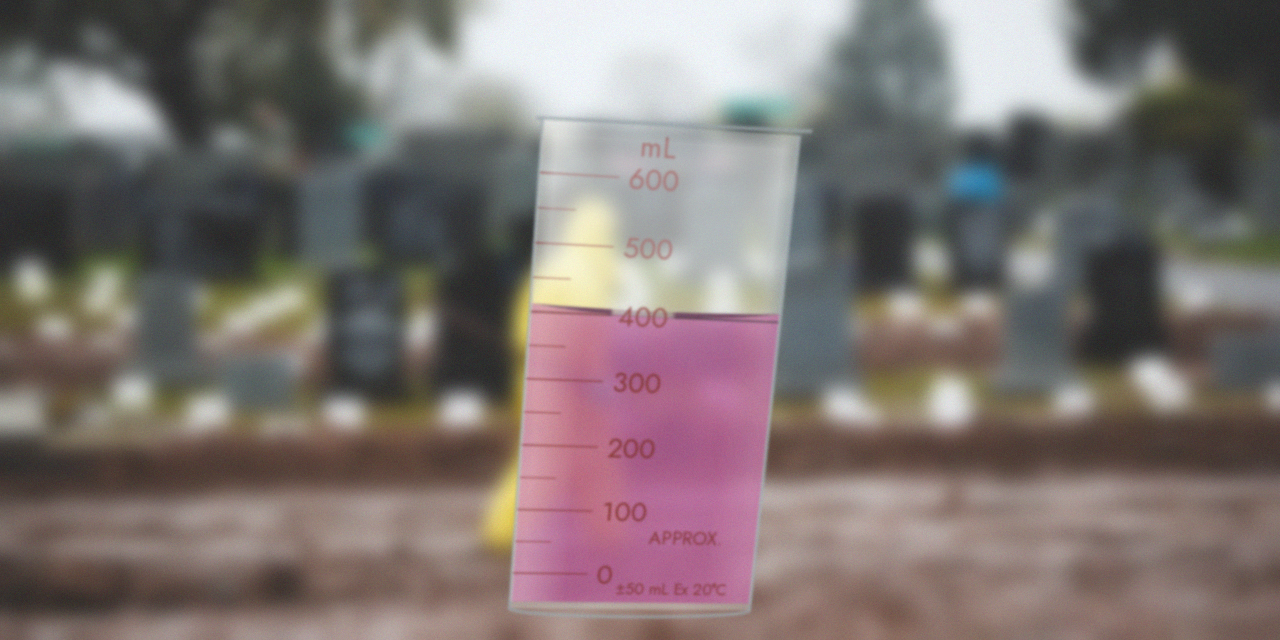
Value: 400,mL
